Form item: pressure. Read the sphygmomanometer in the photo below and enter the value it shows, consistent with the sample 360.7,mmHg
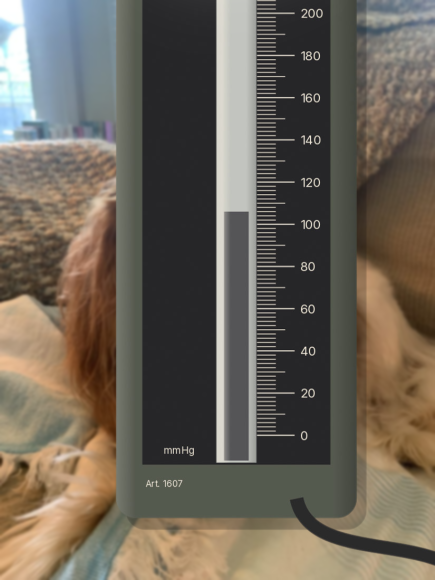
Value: 106,mmHg
